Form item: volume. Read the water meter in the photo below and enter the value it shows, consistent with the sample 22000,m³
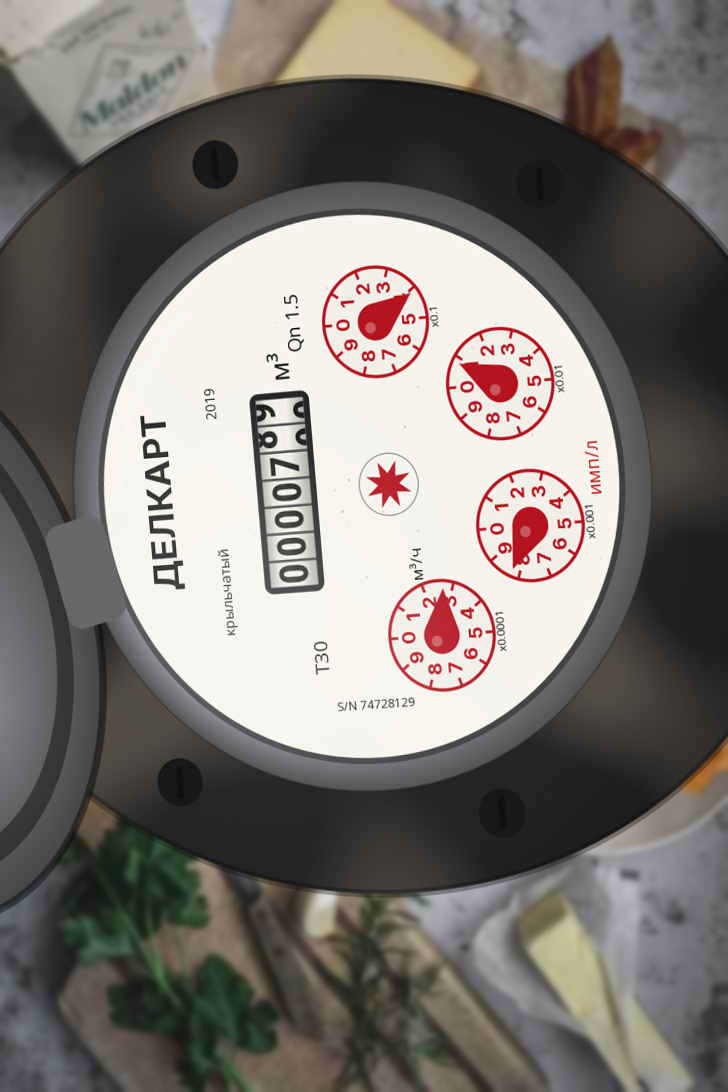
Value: 789.4082,m³
